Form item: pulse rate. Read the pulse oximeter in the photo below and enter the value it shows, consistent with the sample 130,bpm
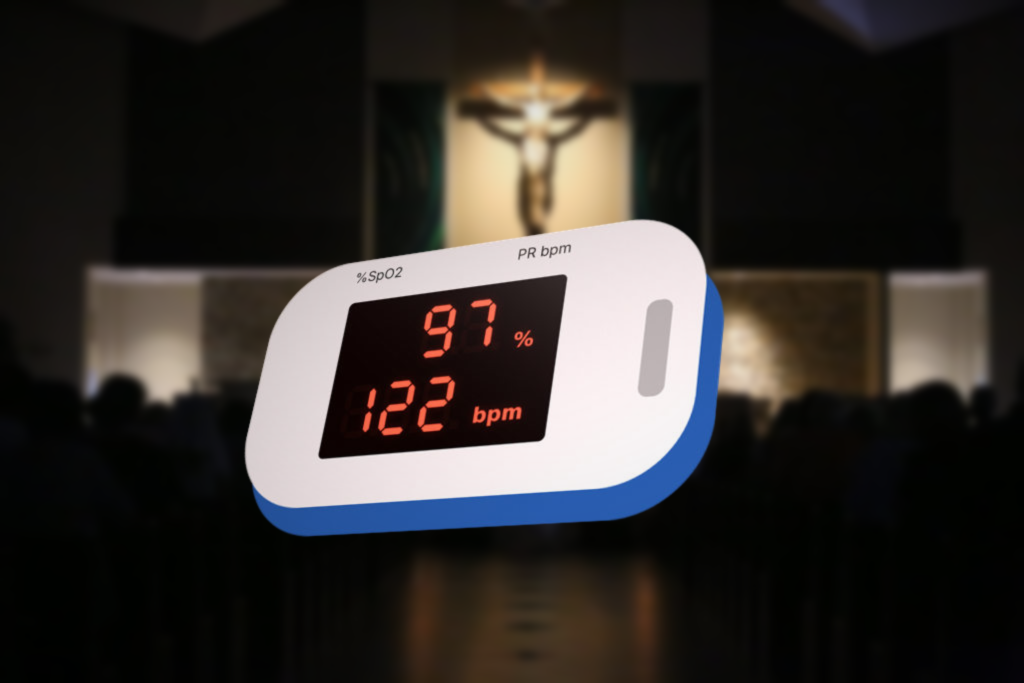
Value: 122,bpm
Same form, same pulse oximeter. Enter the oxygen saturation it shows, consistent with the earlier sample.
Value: 97,%
